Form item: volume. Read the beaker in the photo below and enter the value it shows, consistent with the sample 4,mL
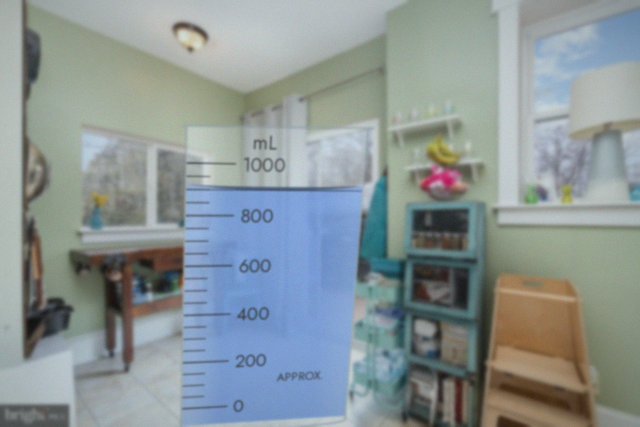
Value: 900,mL
